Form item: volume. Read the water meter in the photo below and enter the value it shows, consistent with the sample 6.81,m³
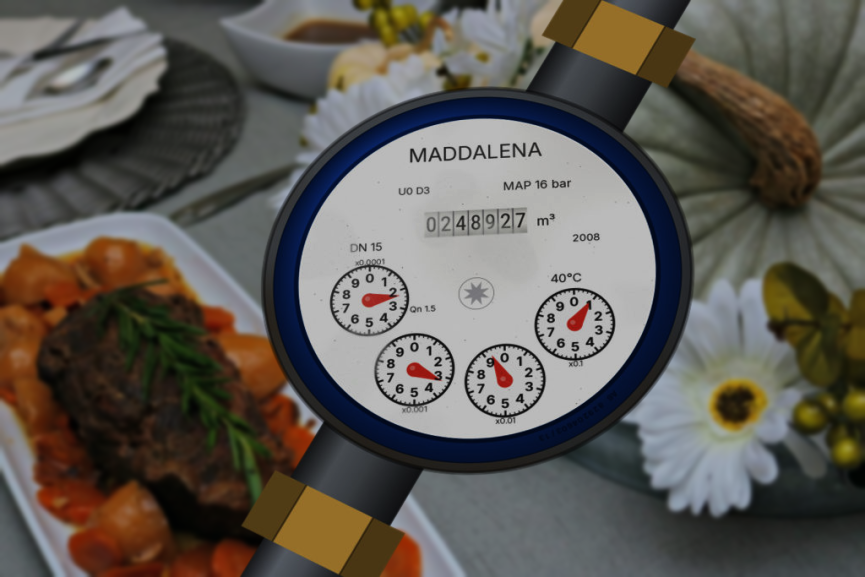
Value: 248927.0932,m³
